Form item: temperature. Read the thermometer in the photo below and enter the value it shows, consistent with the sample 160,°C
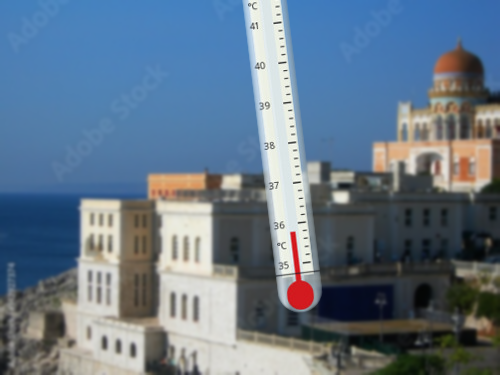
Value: 35.8,°C
